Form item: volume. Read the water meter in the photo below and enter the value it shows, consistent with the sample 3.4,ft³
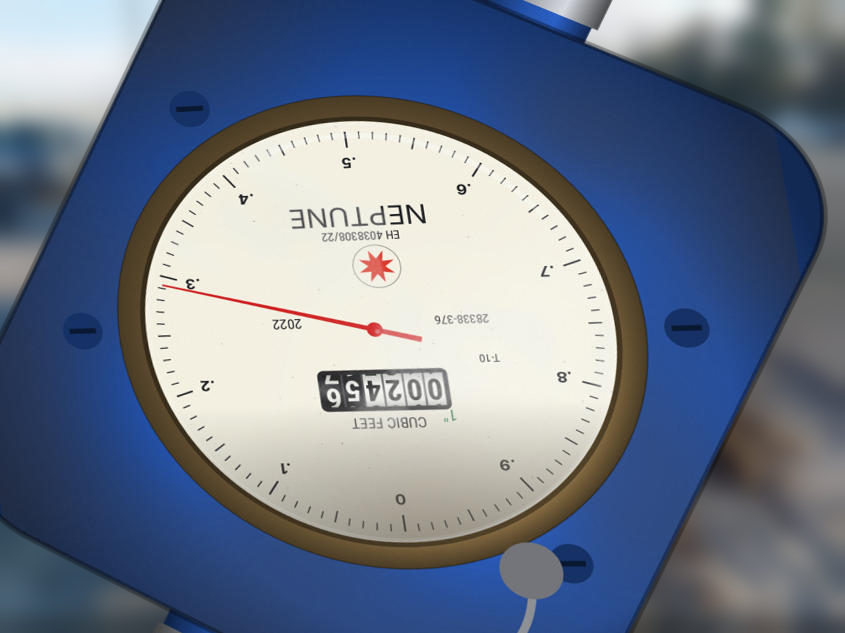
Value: 2456.29,ft³
